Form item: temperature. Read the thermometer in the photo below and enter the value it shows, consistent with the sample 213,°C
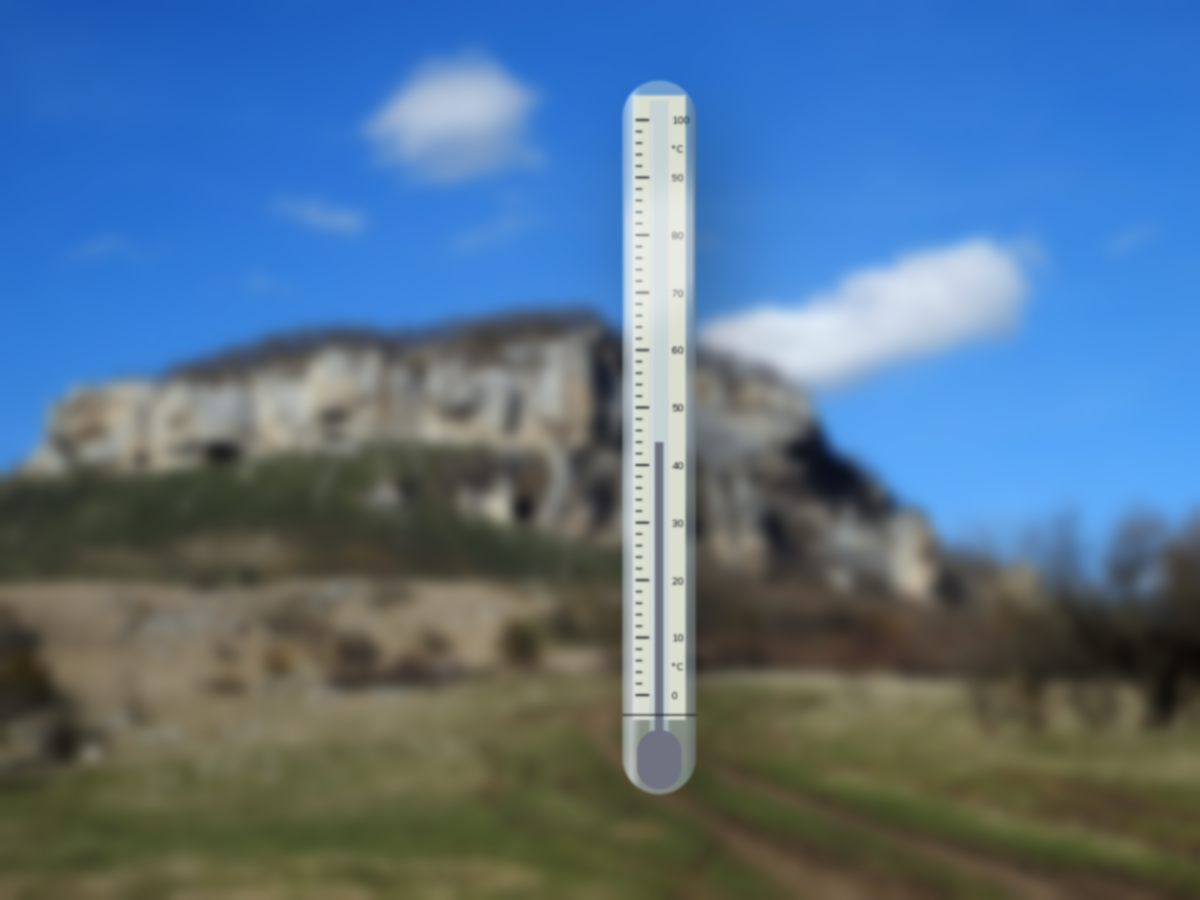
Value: 44,°C
